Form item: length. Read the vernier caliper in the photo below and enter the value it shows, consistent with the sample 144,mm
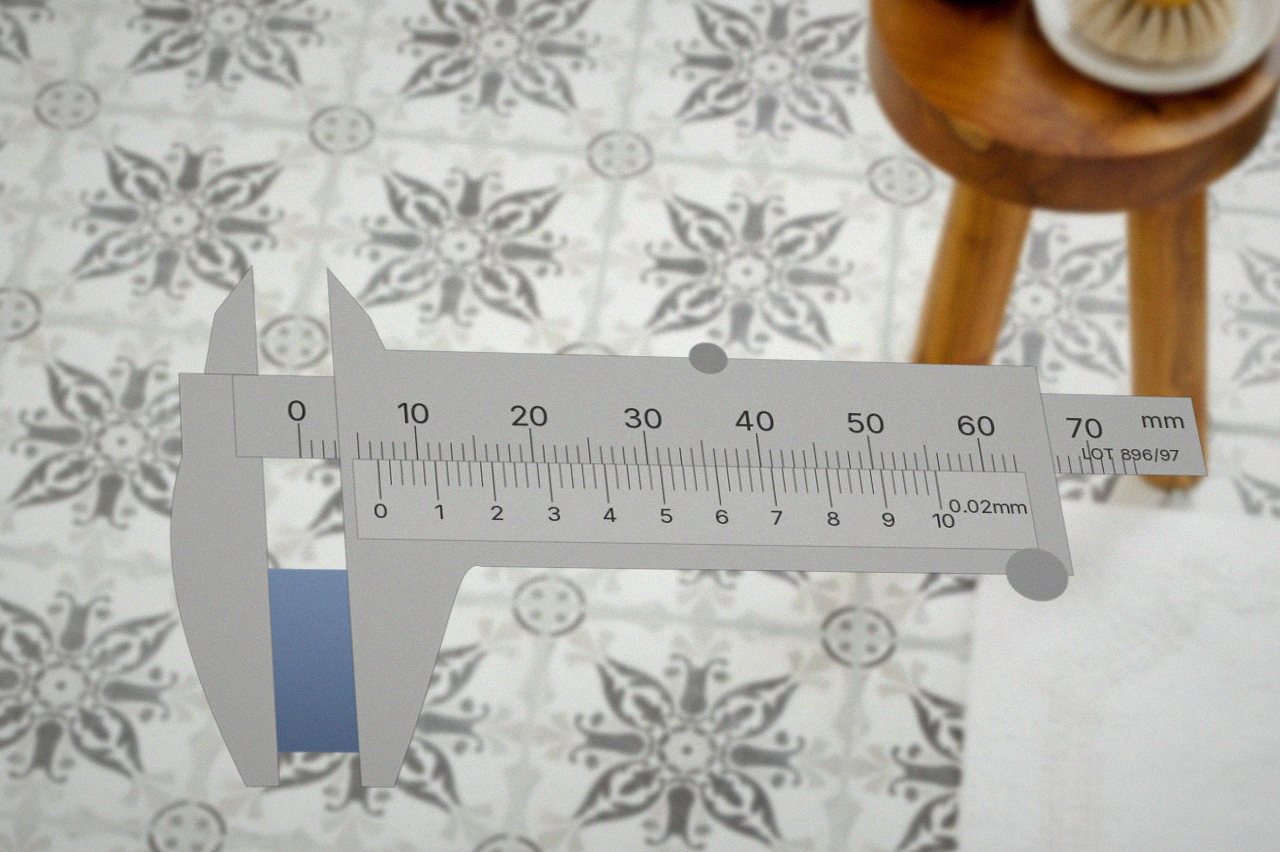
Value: 6.6,mm
